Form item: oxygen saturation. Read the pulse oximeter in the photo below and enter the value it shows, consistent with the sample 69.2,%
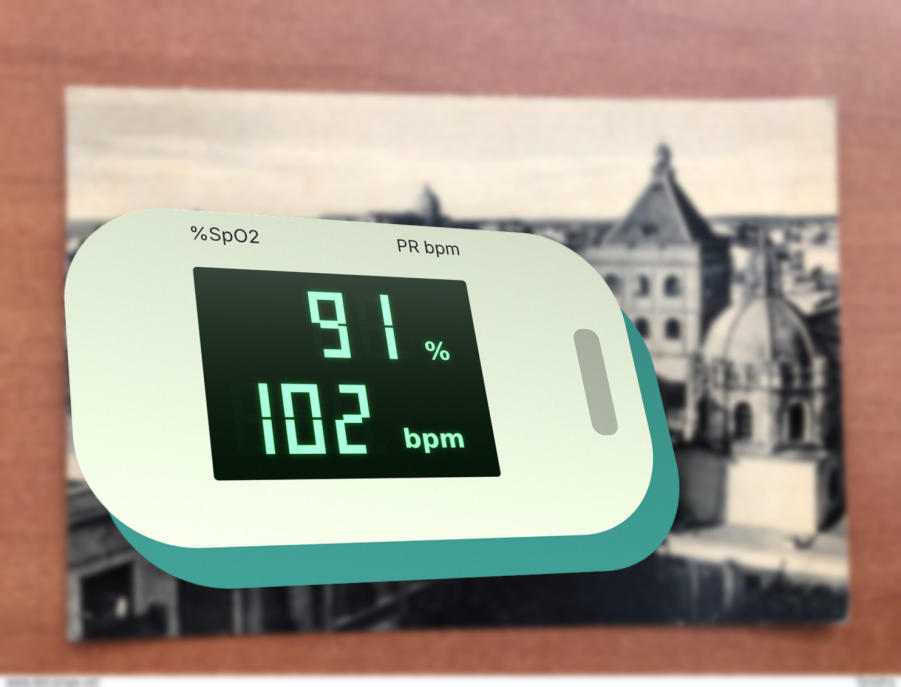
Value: 91,%
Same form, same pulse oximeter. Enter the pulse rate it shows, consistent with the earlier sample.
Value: 102,bpm
